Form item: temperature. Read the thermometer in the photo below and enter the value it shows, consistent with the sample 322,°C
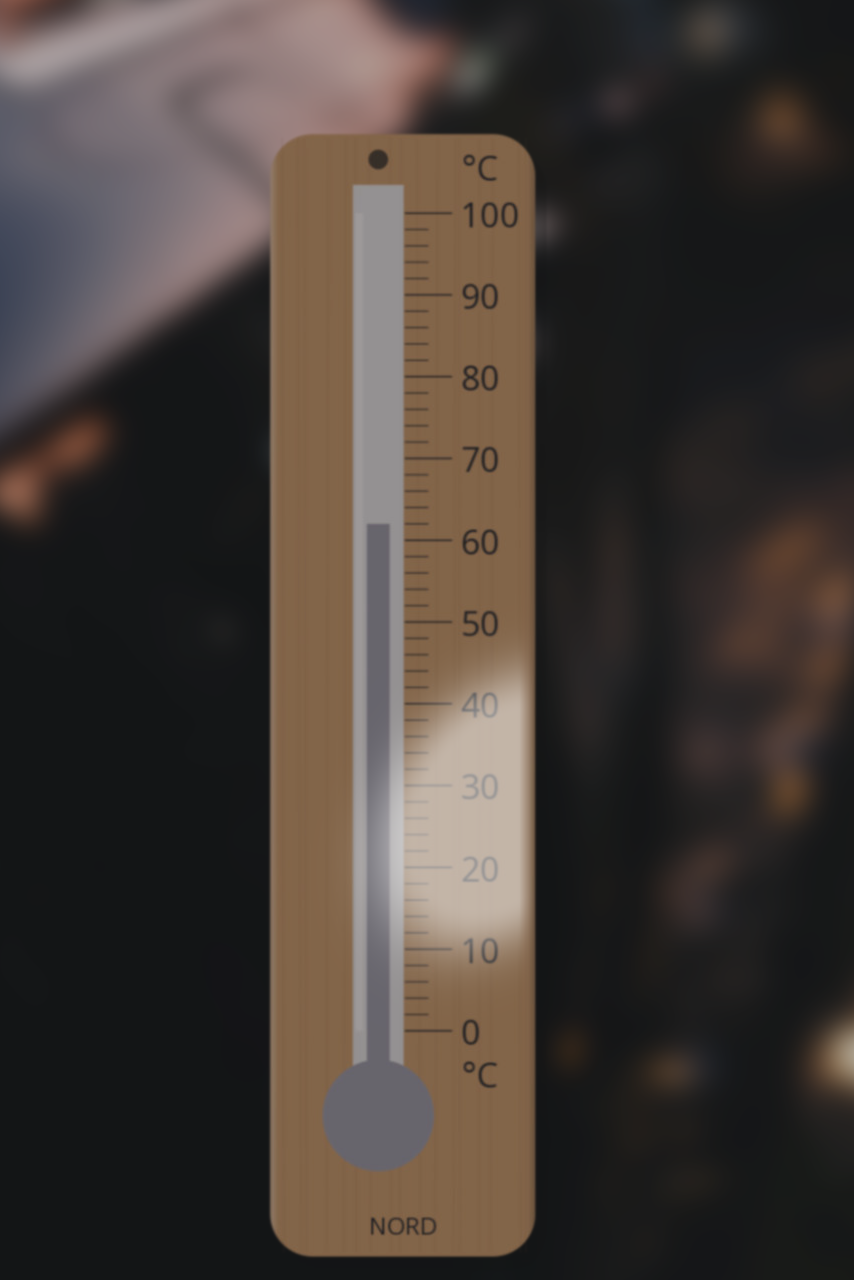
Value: 62,°C
